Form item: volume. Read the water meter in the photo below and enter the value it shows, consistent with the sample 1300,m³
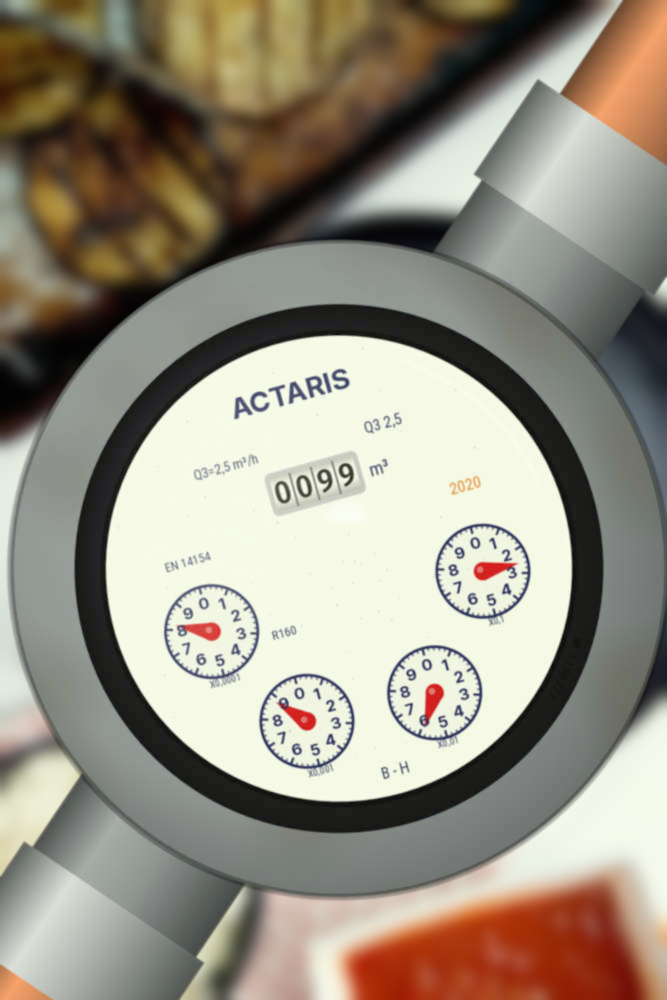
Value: 99.2588,m³
